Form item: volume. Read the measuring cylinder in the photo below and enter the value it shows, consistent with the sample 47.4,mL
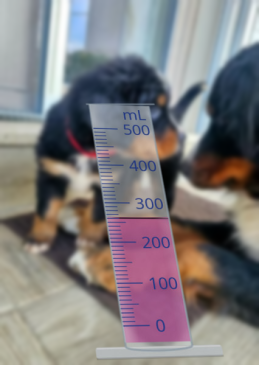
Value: 260,mL
